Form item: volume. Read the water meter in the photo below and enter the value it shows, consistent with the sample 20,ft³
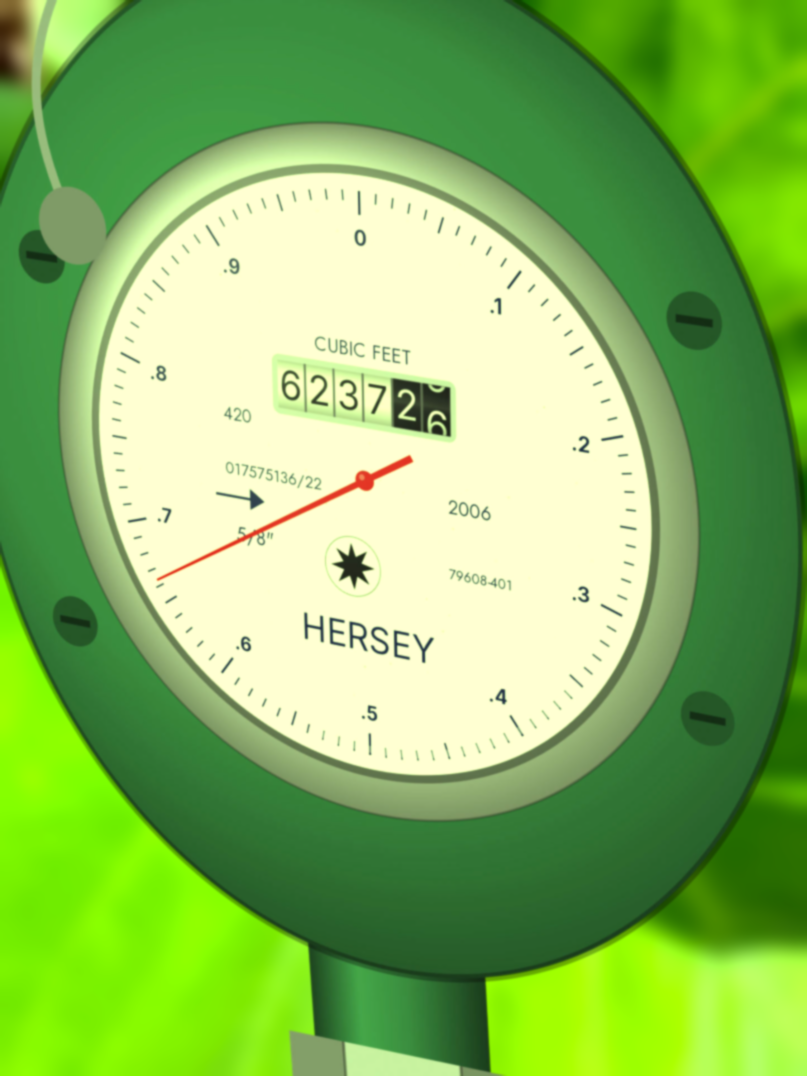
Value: 623725.66,ft³
